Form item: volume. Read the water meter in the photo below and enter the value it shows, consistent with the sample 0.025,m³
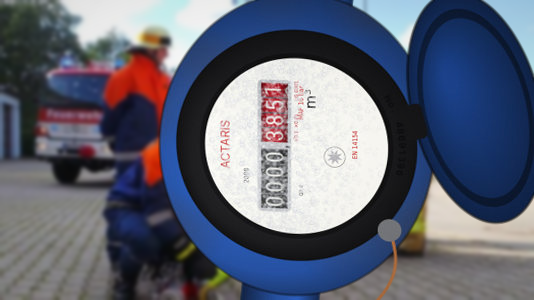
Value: 0.3851,m³
